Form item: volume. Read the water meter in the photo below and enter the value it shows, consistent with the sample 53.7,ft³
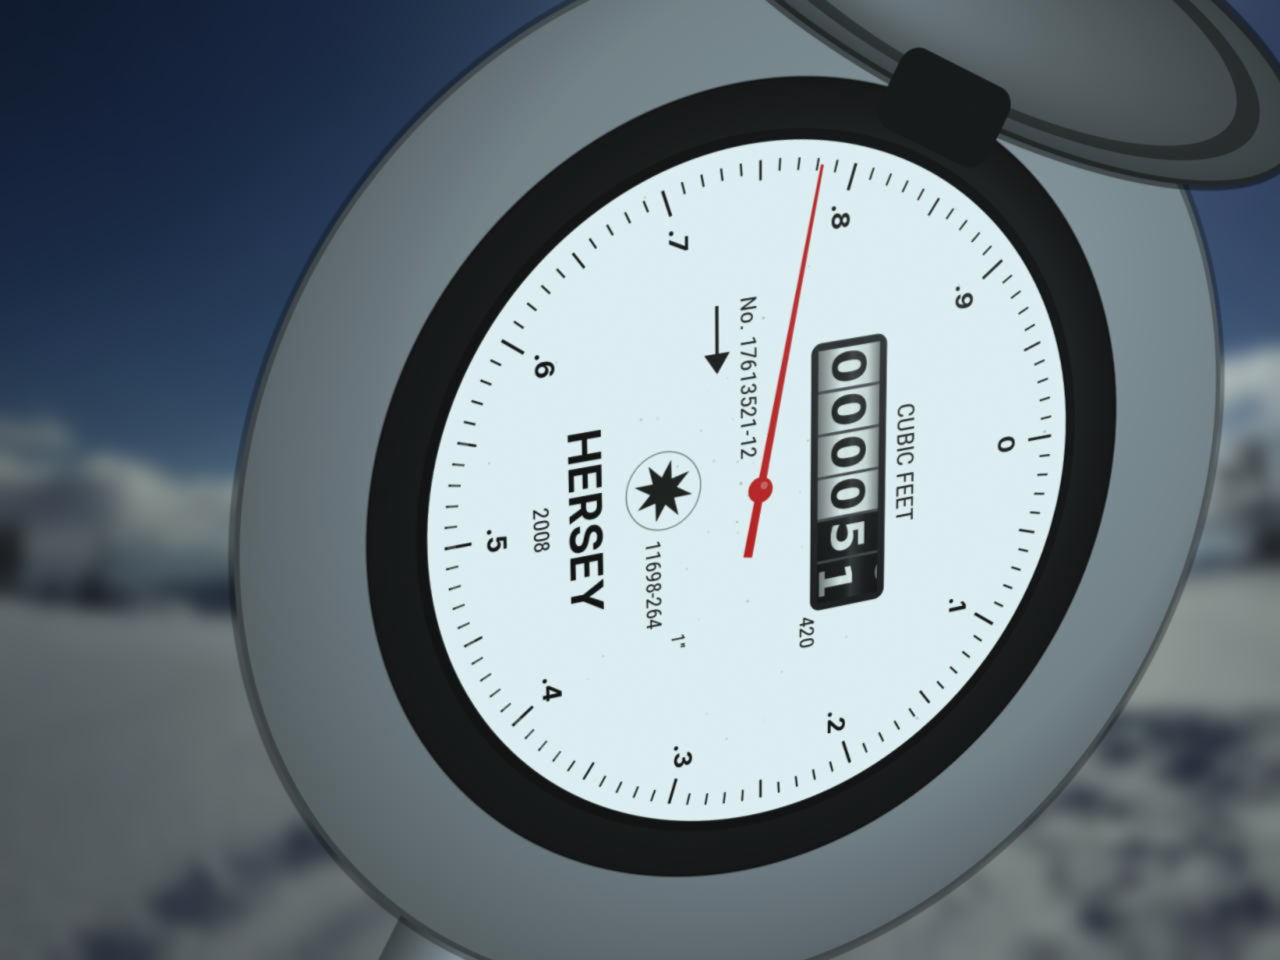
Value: 50.78,ft³
